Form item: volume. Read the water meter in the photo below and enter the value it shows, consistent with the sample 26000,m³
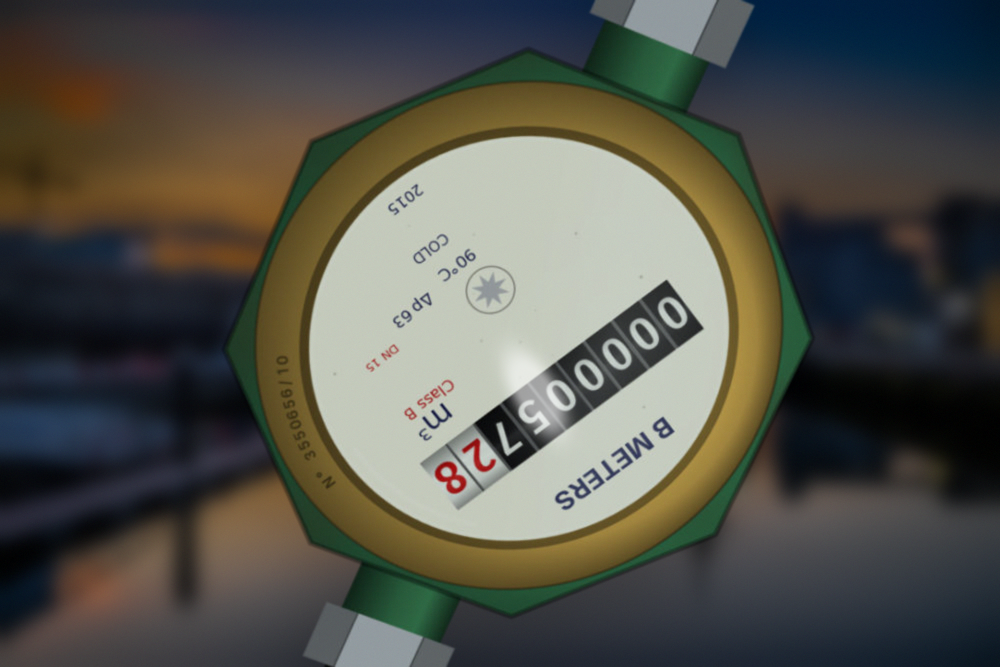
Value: 57.28,m³
